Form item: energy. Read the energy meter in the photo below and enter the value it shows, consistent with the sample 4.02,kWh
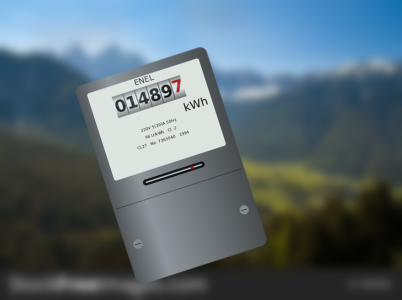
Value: 1489.7,kWh
